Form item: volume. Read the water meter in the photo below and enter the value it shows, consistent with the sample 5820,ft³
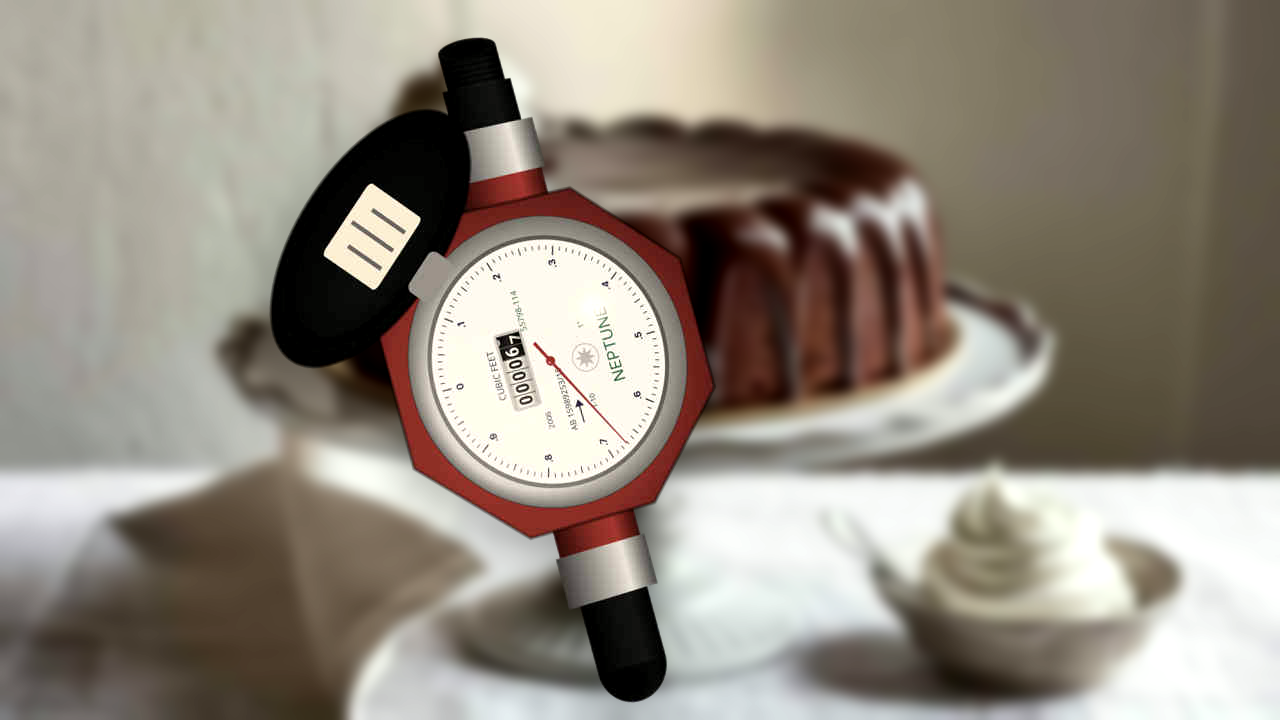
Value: 66.67,ft³
